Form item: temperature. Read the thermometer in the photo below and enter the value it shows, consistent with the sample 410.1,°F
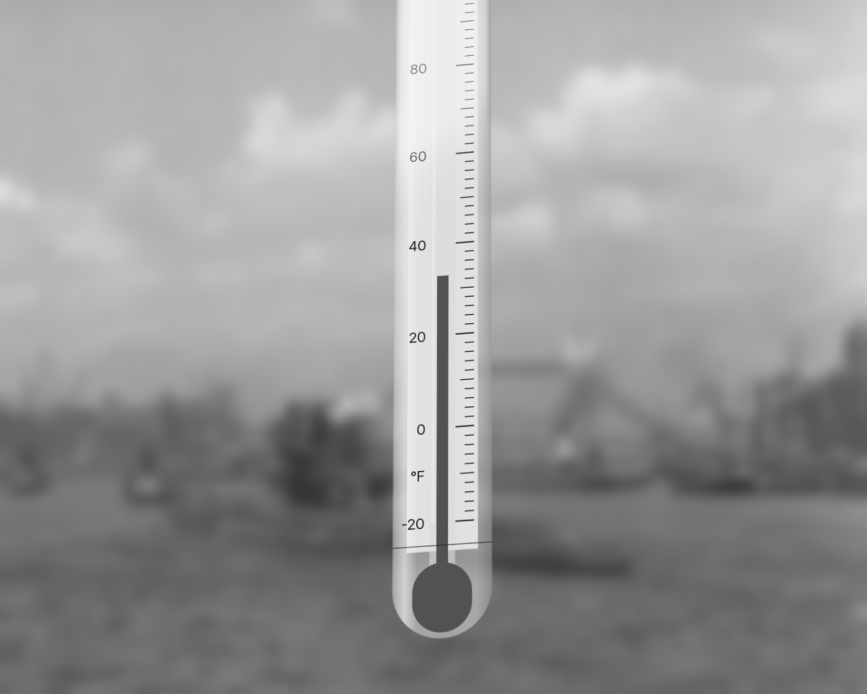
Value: 33,°F
